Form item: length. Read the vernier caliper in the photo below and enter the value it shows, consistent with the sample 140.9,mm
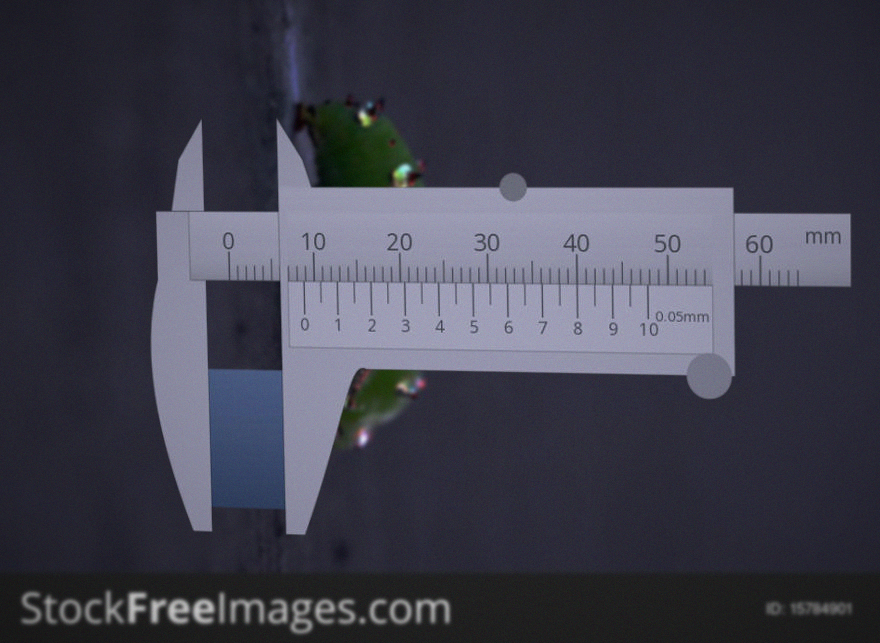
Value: 8.8,mm
